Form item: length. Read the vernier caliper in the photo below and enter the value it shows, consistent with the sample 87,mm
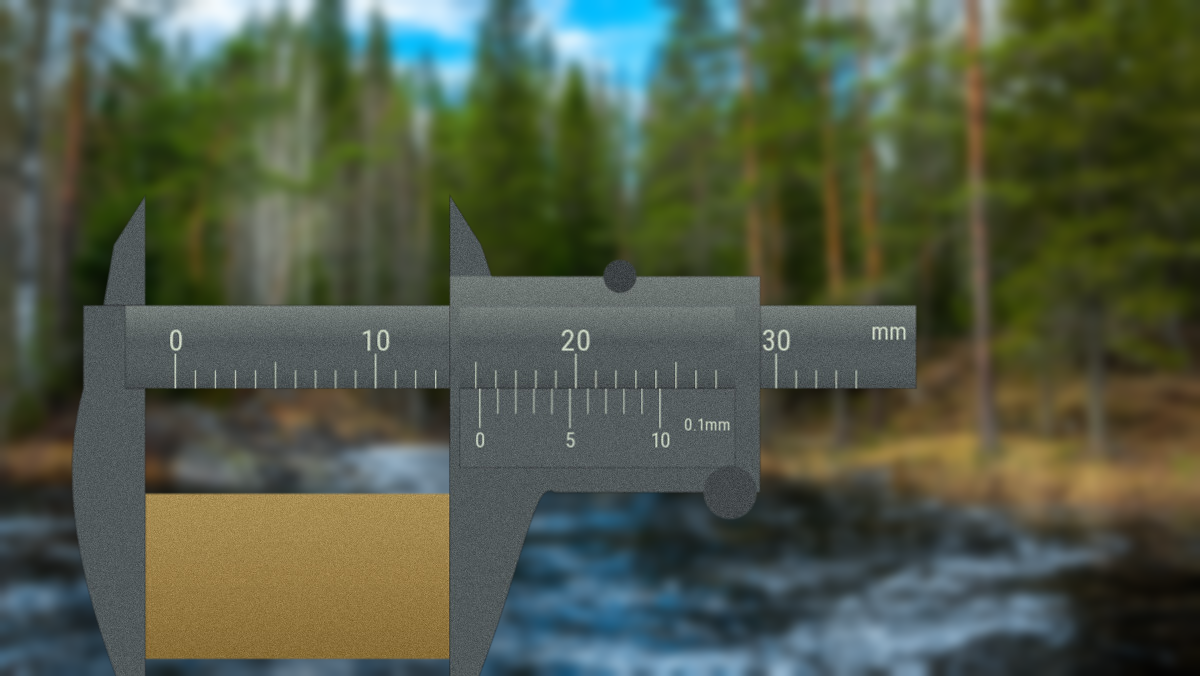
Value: 15.2,mm
